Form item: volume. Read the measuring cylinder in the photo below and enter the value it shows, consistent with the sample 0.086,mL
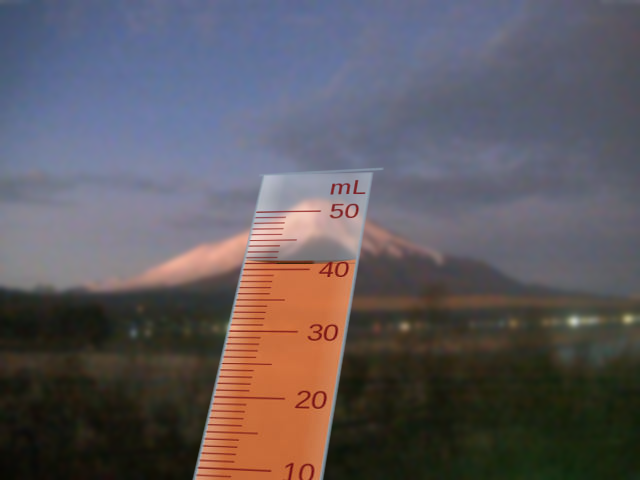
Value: 41,mL
